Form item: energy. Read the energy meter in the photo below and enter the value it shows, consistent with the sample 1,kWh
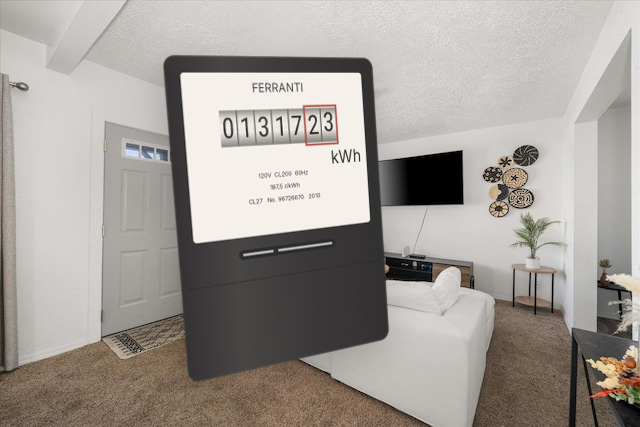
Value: 1317.23,kWh
